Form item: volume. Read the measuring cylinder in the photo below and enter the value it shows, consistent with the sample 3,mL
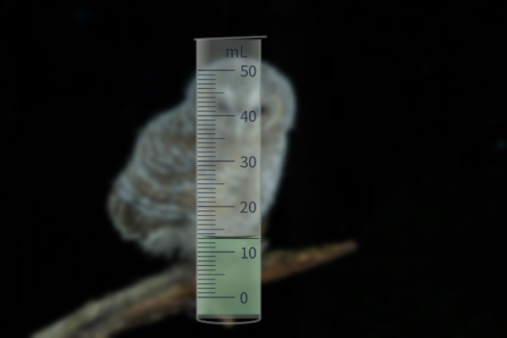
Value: 13,mL
